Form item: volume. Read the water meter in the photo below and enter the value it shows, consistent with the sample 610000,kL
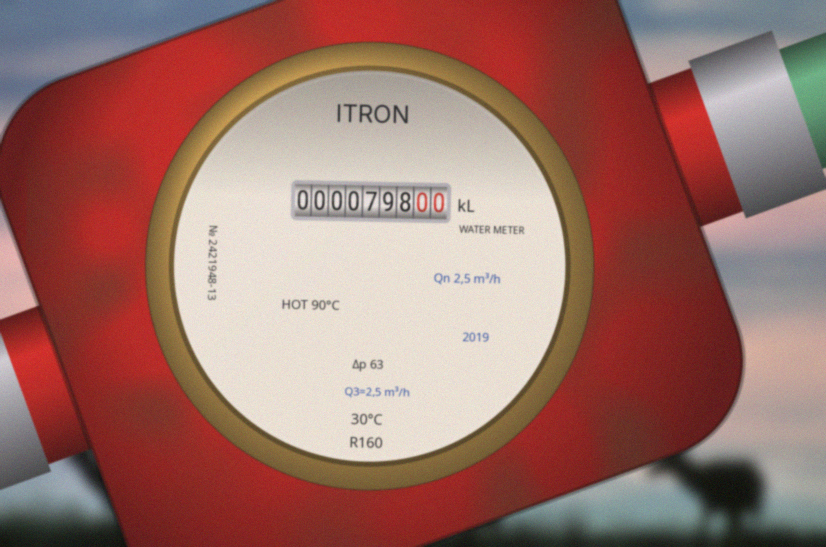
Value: 798.00,kL
